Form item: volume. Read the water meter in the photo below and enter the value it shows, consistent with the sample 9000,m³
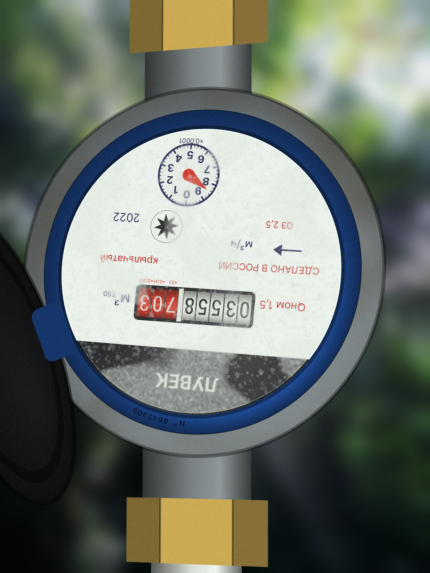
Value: 3558.7038,m³
